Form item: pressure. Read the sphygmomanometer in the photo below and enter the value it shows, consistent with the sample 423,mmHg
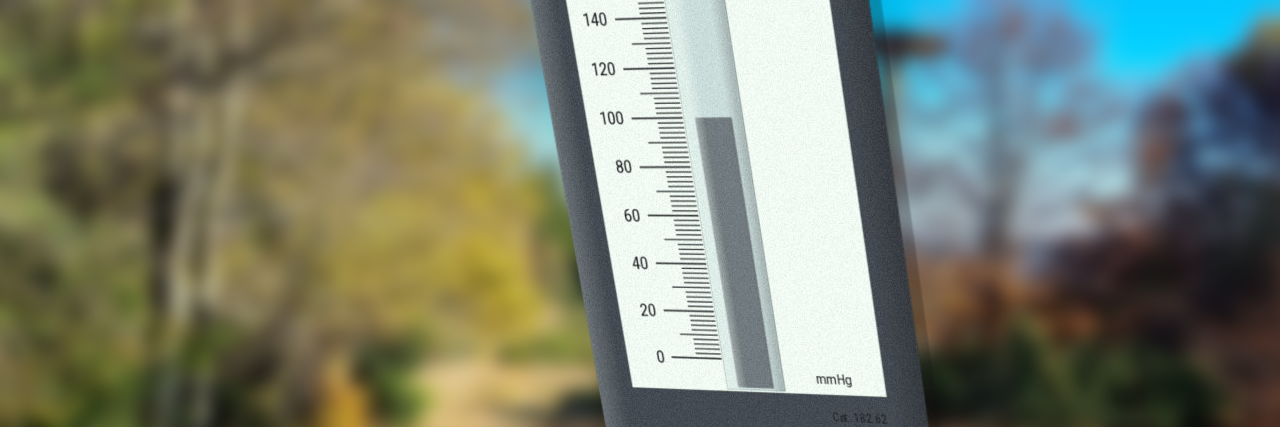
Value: 100,mmHg
